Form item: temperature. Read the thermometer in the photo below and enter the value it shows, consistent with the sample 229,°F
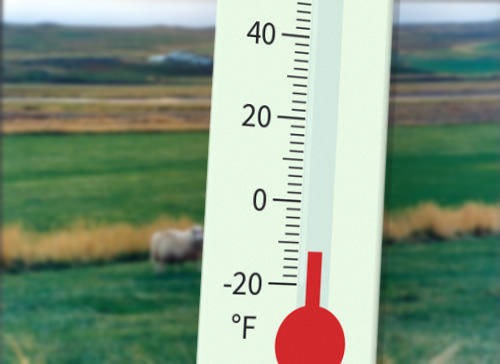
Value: -12,°F
